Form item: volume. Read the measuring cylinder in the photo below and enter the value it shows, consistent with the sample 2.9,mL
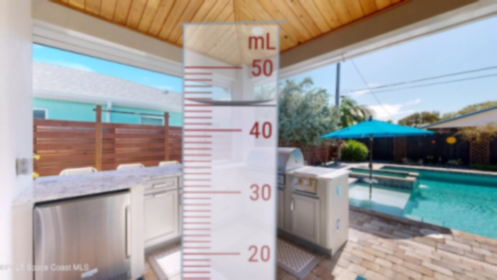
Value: 44,mL
